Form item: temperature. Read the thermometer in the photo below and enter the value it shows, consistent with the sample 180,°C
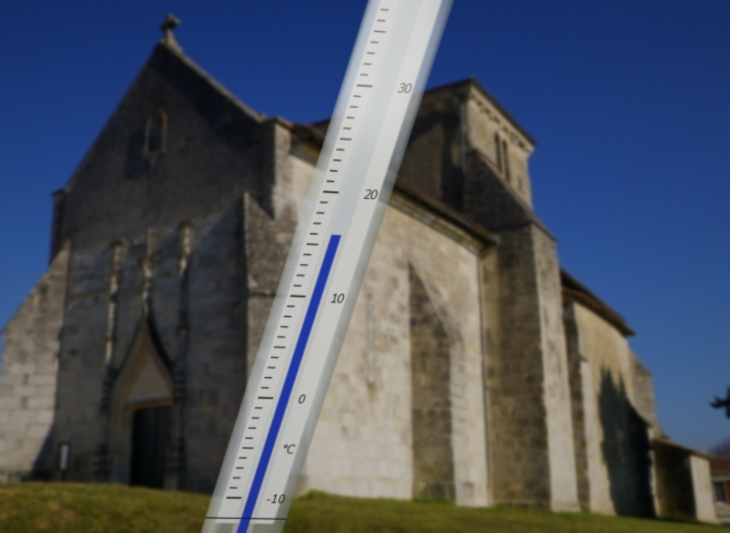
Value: 16,°C
